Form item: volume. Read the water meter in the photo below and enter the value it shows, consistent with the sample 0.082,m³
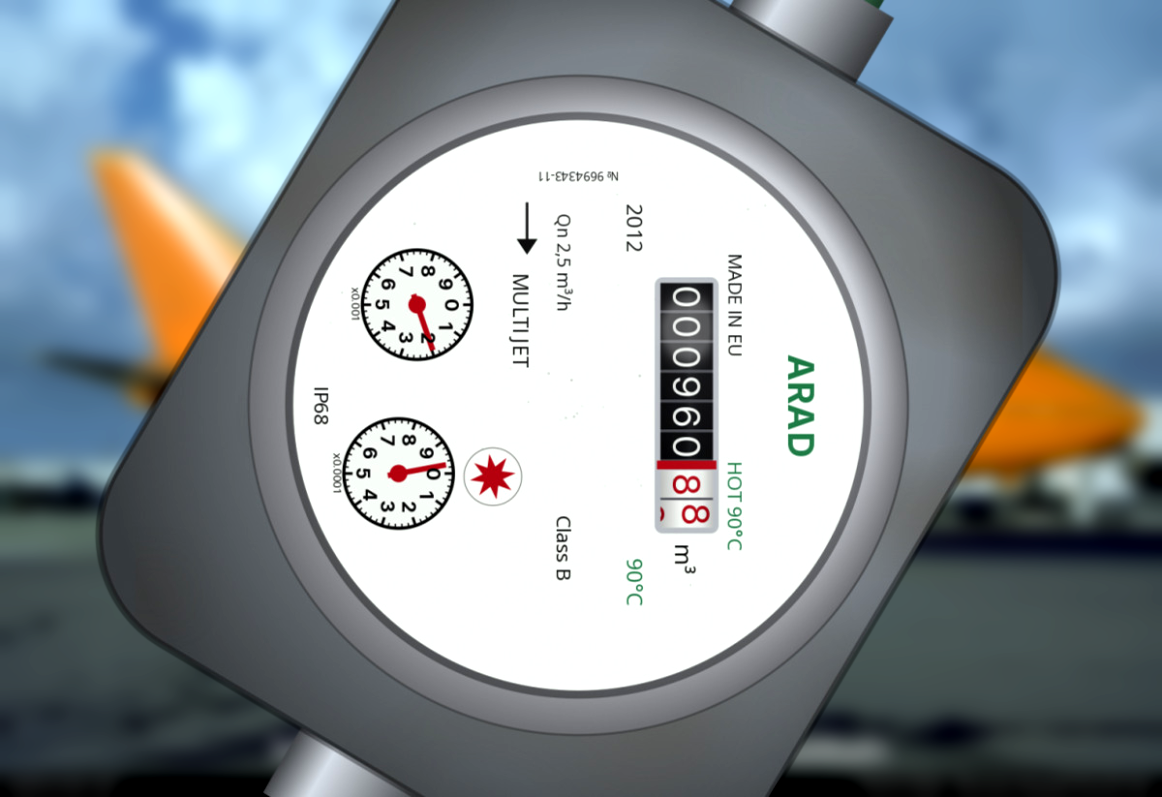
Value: 960.8819,m³
